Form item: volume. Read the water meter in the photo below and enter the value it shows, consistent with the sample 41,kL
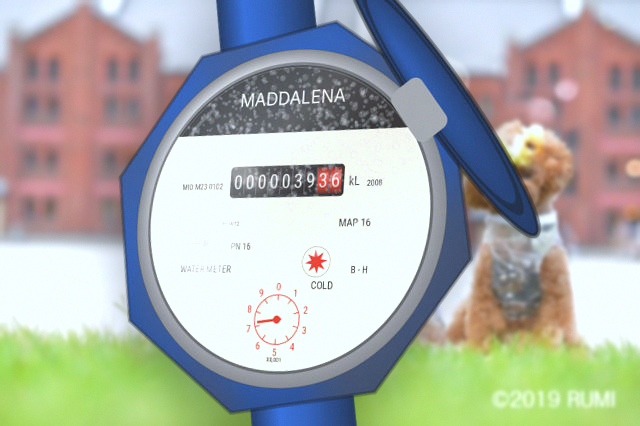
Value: 39.367,kL
